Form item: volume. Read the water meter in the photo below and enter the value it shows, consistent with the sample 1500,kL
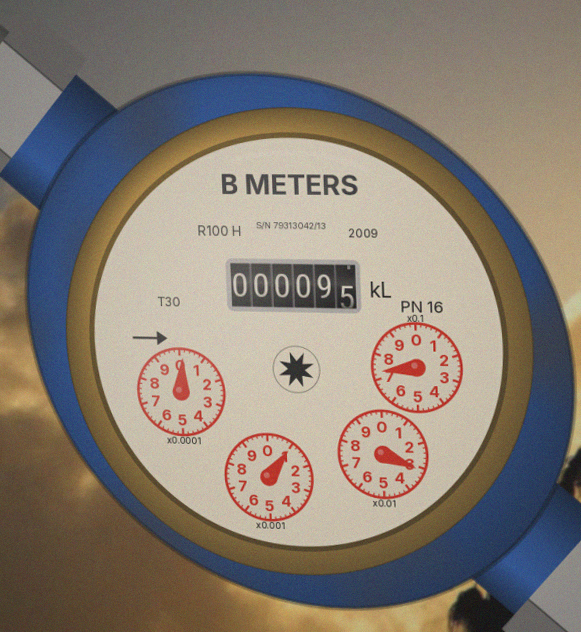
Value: 94.7310,kL
